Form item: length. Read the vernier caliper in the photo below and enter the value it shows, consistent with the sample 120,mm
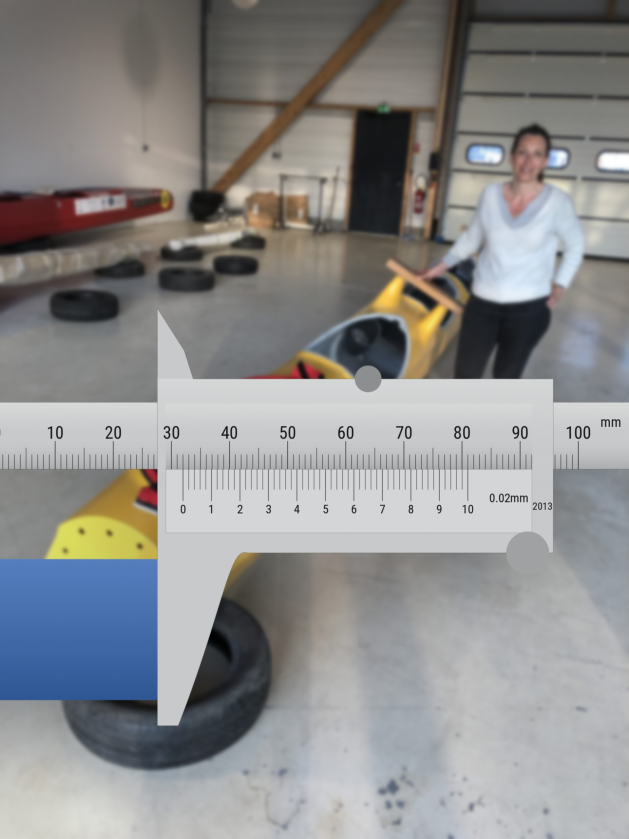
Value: 32.0,mm
